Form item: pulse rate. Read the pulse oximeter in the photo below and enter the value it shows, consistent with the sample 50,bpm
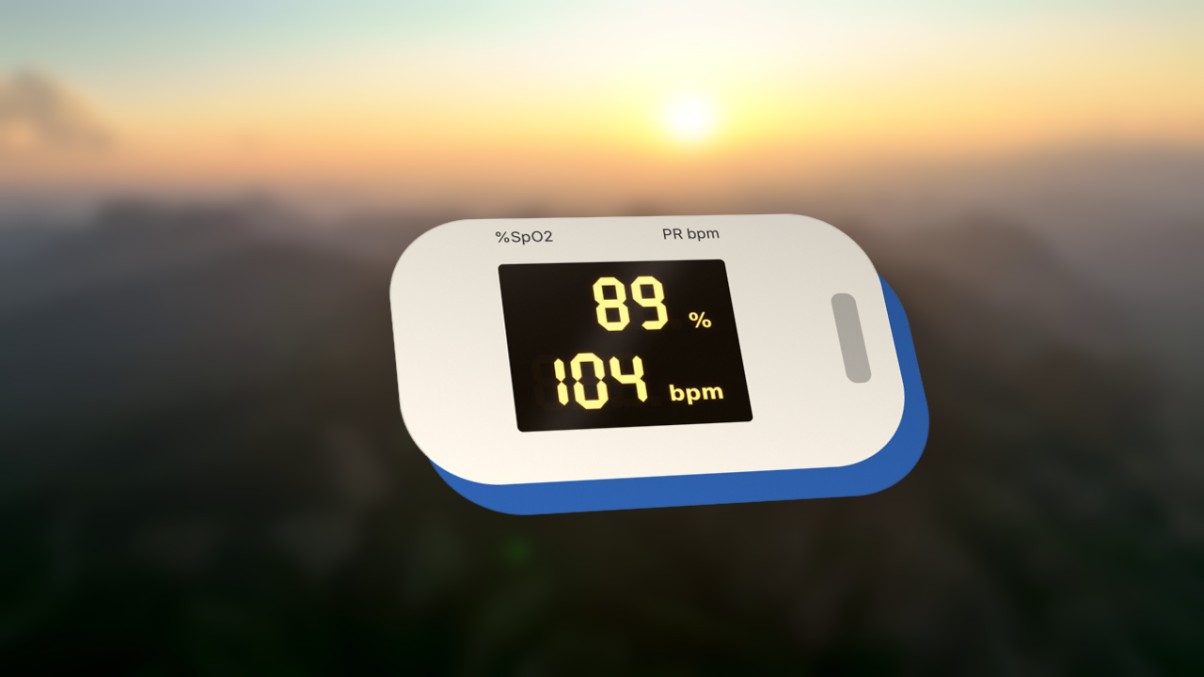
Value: 104,bpm
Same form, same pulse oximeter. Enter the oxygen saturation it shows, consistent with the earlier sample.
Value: 89,%
